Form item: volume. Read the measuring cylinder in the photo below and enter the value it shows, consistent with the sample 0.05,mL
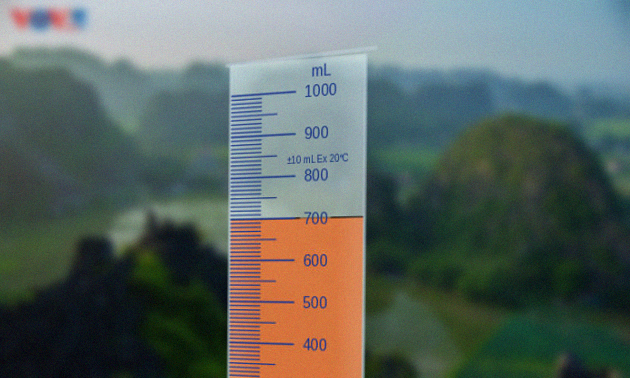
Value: 700,mL
